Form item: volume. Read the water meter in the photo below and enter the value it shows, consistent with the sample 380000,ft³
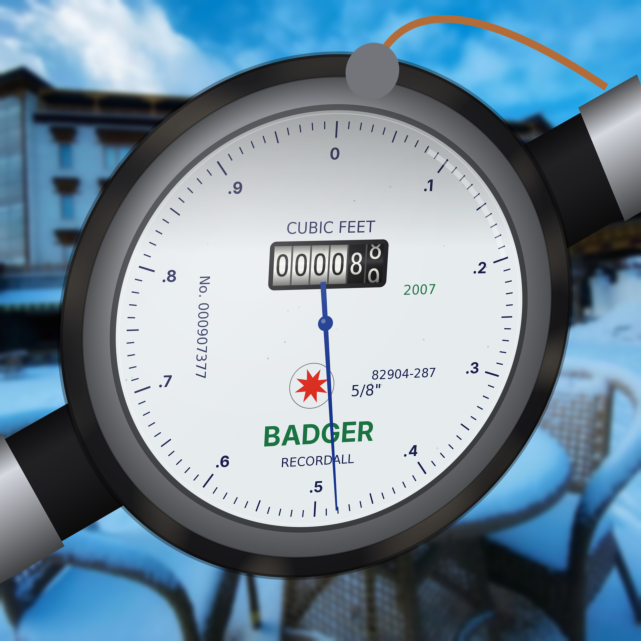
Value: 88.48,ft³
